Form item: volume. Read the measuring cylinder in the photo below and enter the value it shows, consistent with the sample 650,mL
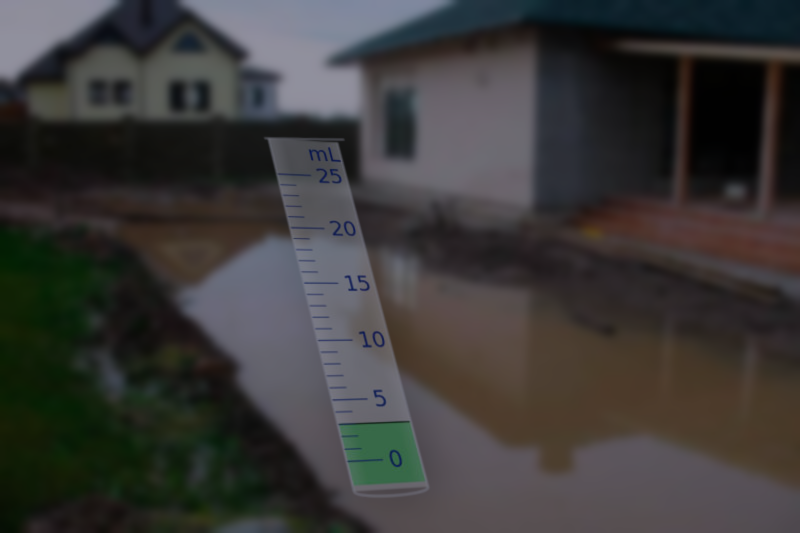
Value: 3,mL
